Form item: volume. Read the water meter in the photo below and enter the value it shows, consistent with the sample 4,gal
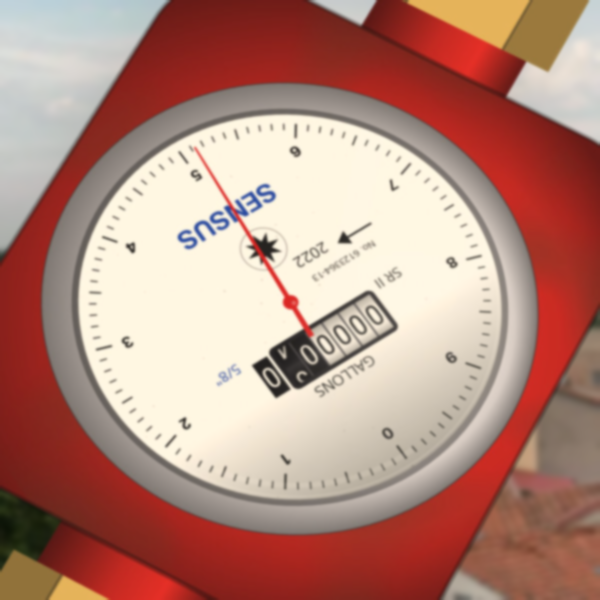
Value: 35.1,gal
